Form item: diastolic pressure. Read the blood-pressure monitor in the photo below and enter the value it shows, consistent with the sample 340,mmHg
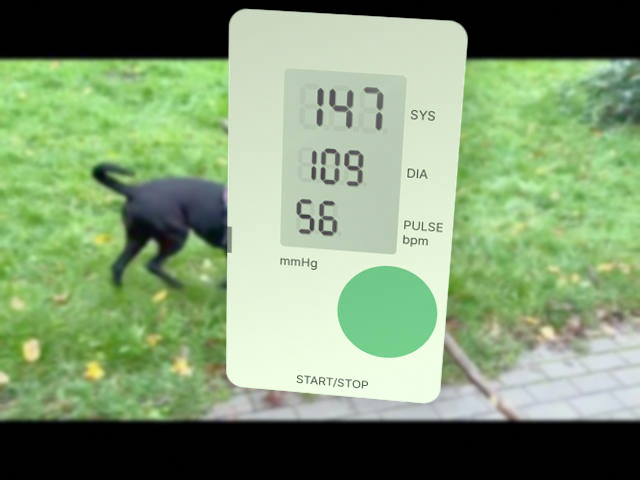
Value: 109,mmHg
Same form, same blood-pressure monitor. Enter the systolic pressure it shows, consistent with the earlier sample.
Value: 147,mmHg
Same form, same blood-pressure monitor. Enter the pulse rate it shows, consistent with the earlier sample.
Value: 56,bpm
